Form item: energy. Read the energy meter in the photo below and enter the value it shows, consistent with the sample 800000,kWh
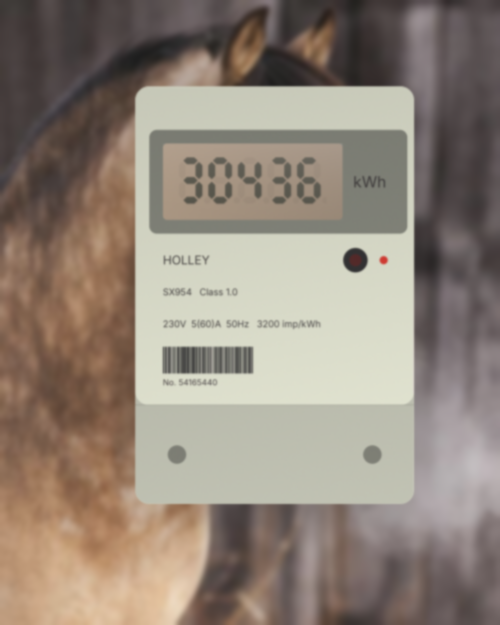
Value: 30436,kWh
